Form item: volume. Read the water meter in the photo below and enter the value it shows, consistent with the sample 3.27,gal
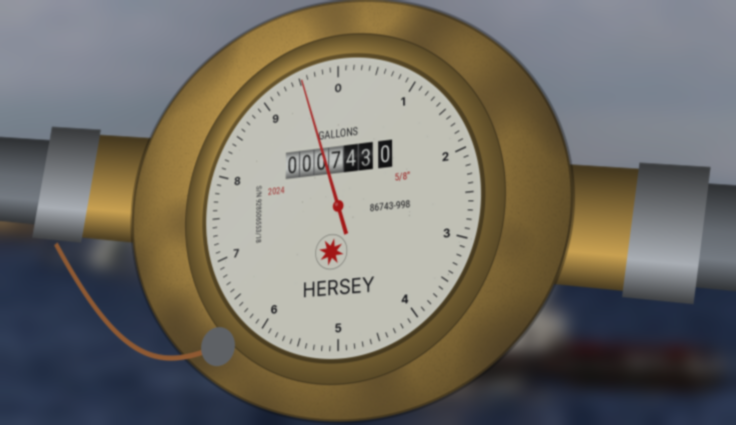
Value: 7429.5,gal
